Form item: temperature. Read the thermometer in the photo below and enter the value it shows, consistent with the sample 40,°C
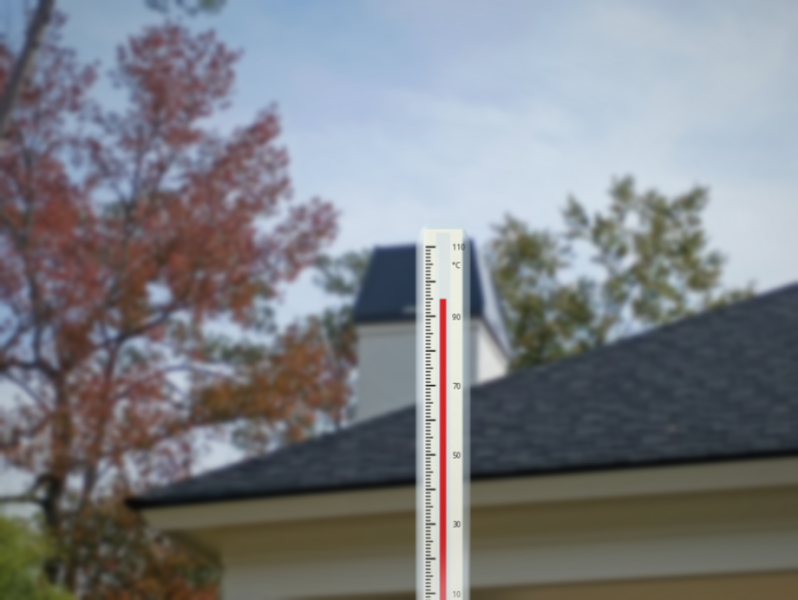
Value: 95,°C
